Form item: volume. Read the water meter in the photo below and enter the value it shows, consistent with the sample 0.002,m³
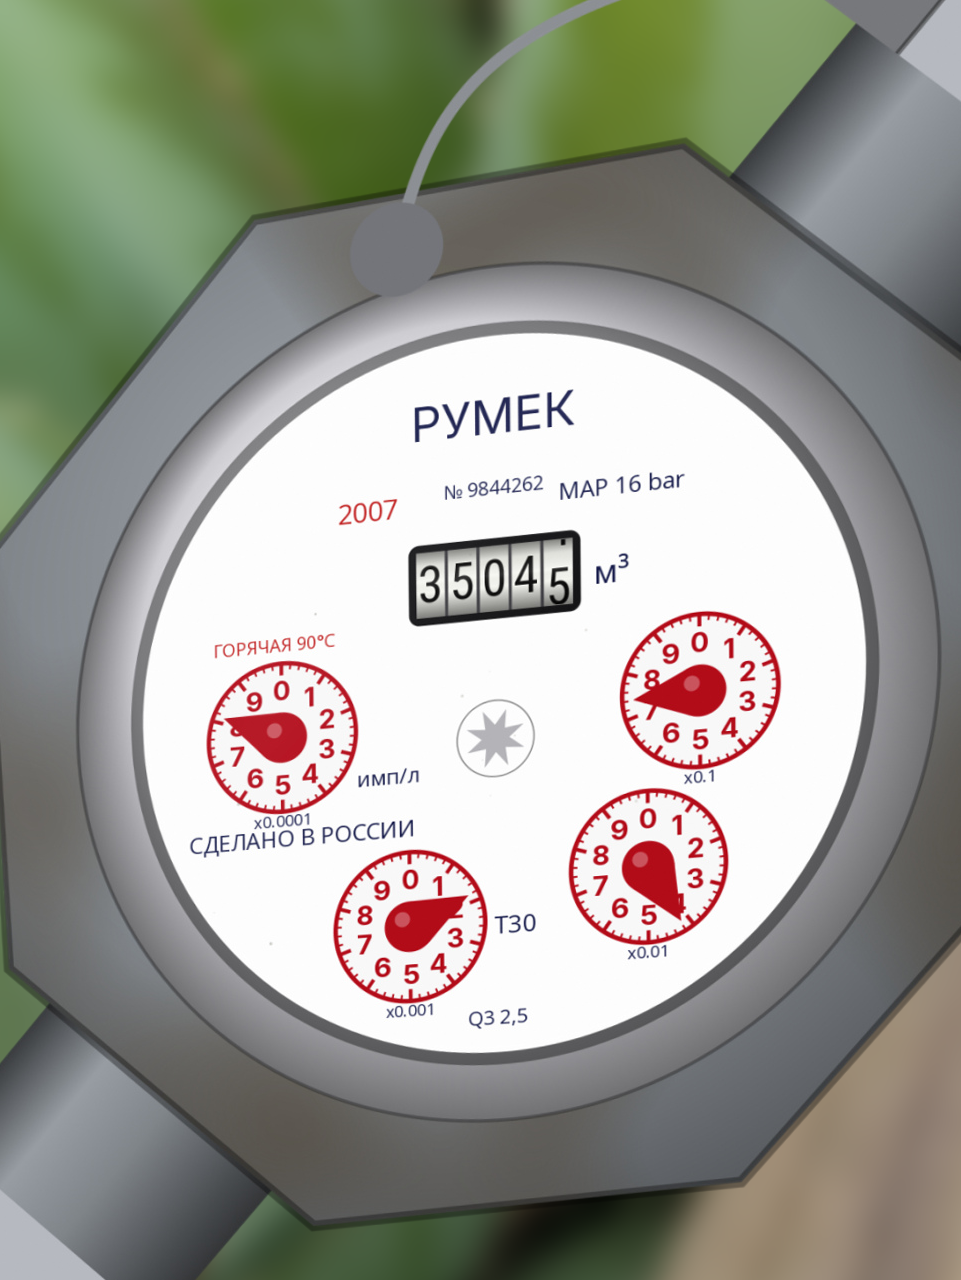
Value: 35044.7418,m³
